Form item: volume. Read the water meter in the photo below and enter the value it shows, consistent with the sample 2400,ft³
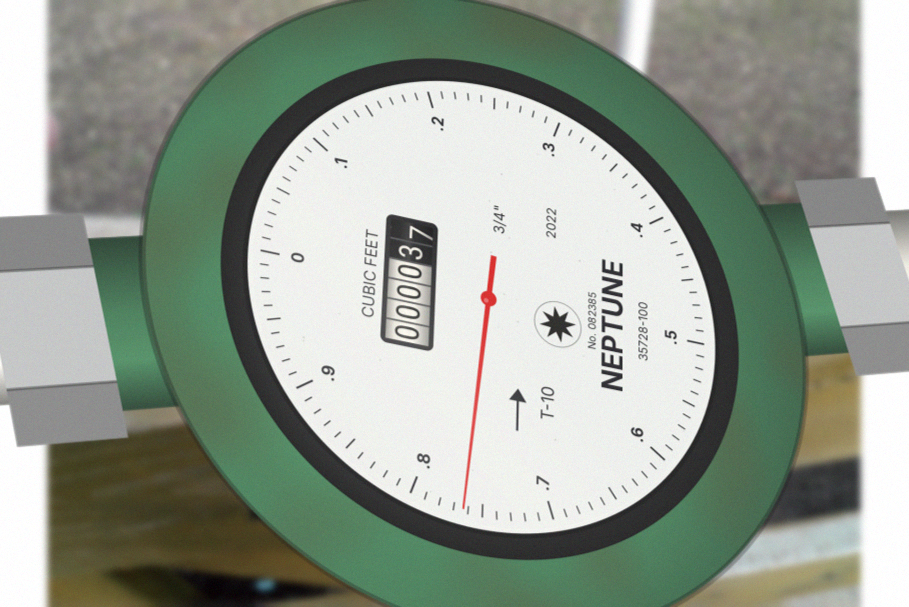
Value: 36.76,ft³
